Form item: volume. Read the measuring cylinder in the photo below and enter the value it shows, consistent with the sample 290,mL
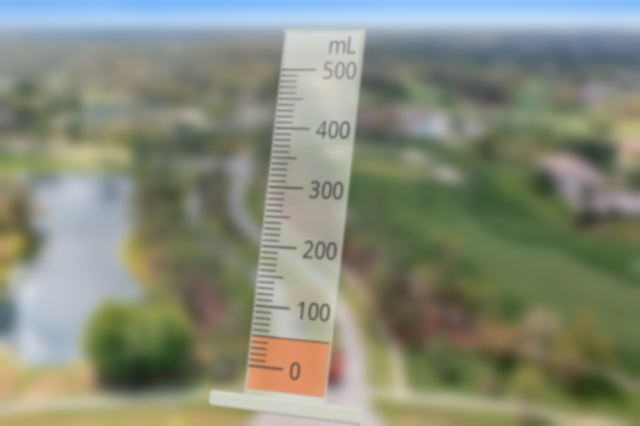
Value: 50,mL
